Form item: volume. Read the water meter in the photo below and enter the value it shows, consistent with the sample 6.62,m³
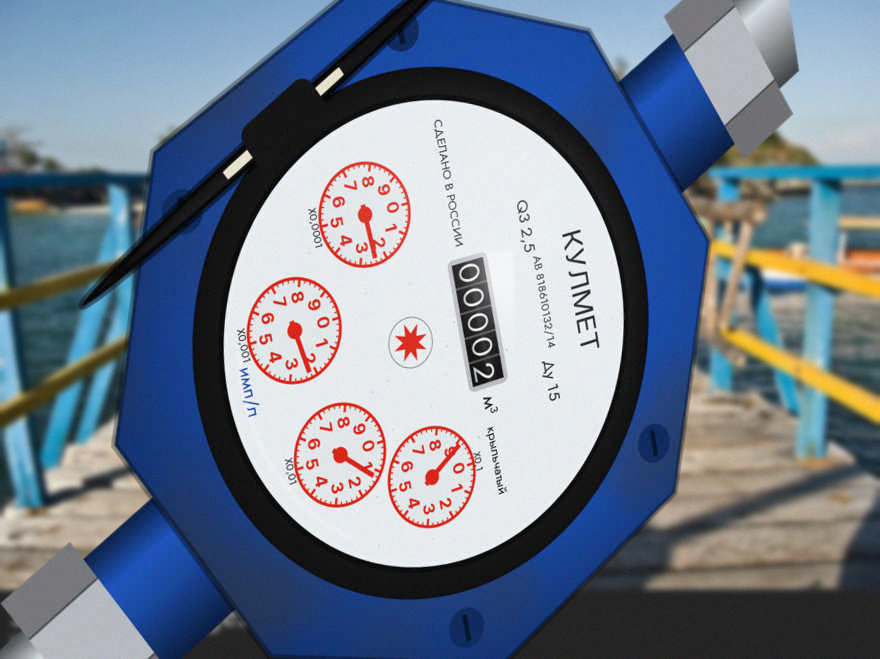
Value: 1.9122,m³
